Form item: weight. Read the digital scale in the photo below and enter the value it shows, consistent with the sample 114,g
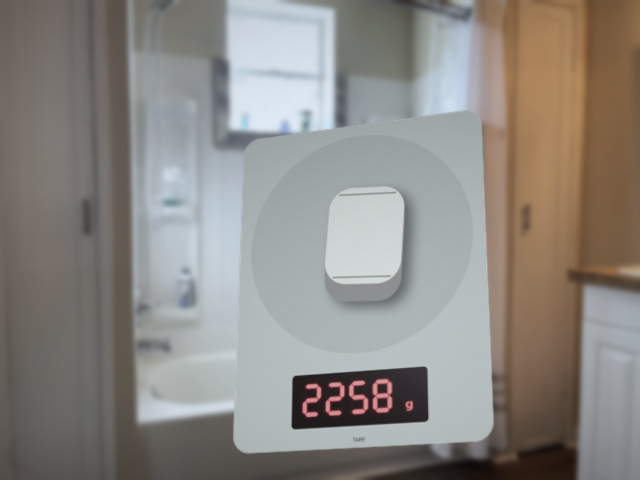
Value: 2258,g
